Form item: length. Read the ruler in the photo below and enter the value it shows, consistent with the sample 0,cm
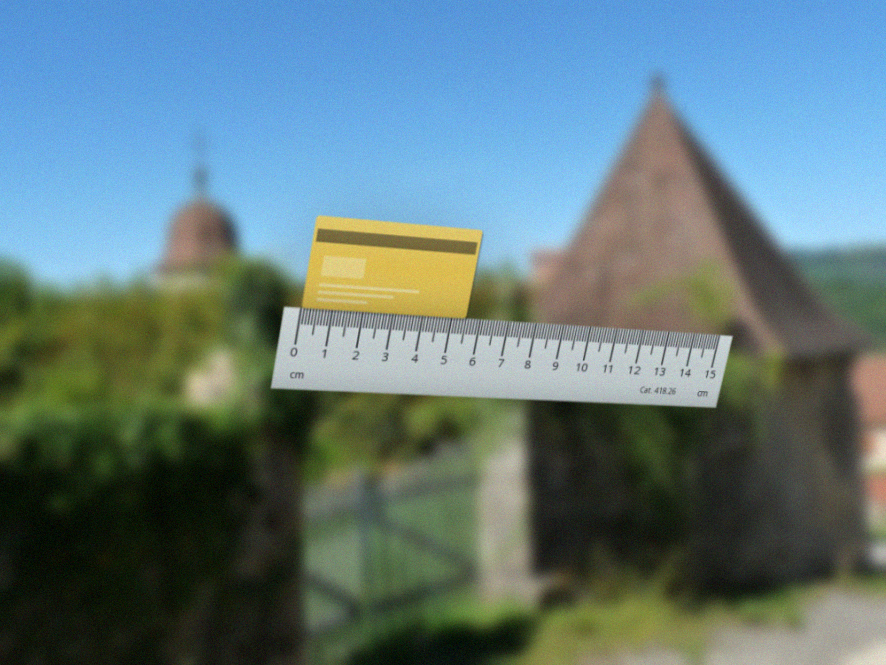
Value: 5.5,cm
